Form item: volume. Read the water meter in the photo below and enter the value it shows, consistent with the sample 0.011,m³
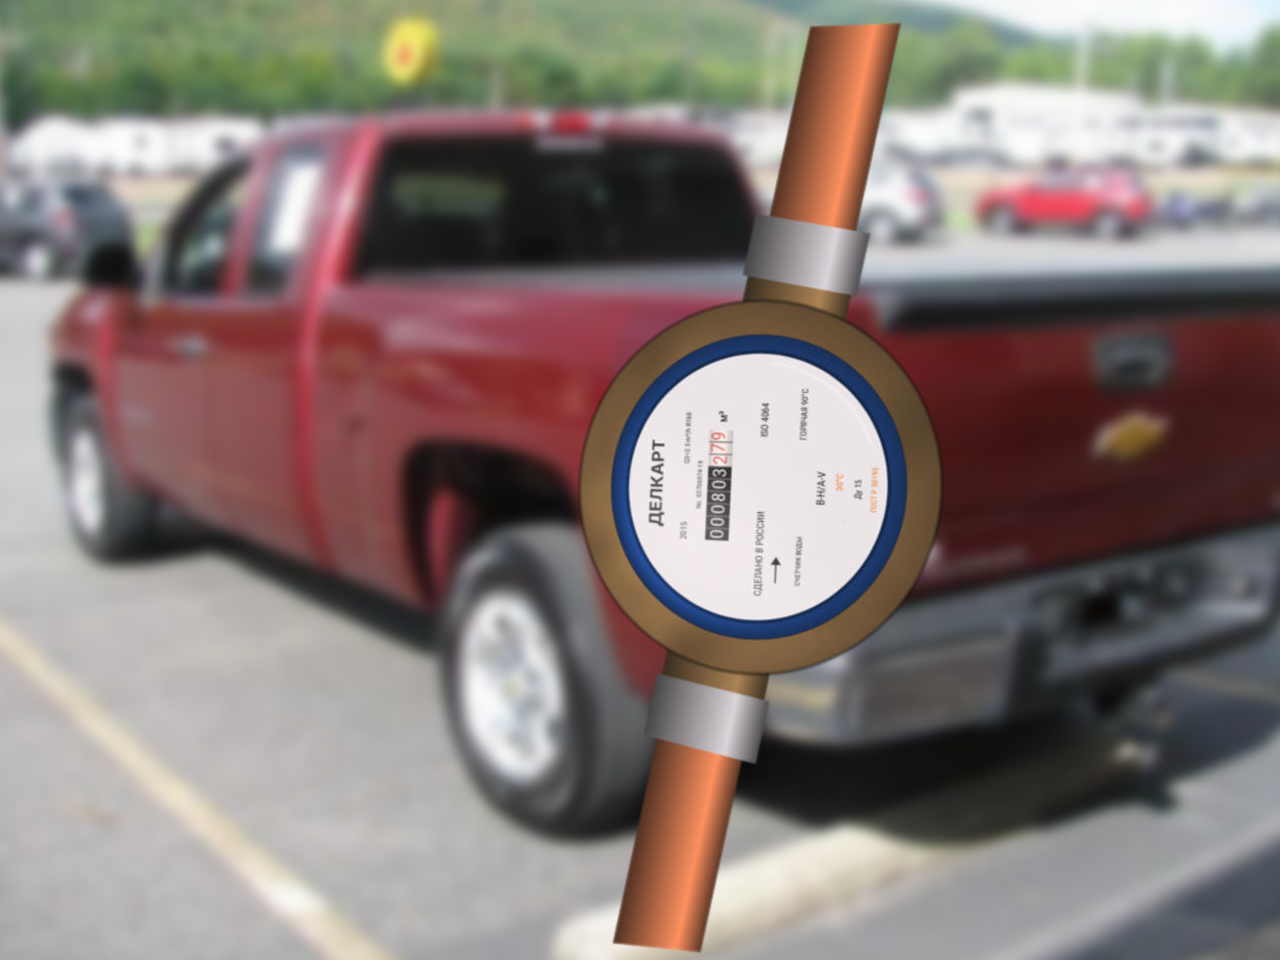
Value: 803.279,m³
